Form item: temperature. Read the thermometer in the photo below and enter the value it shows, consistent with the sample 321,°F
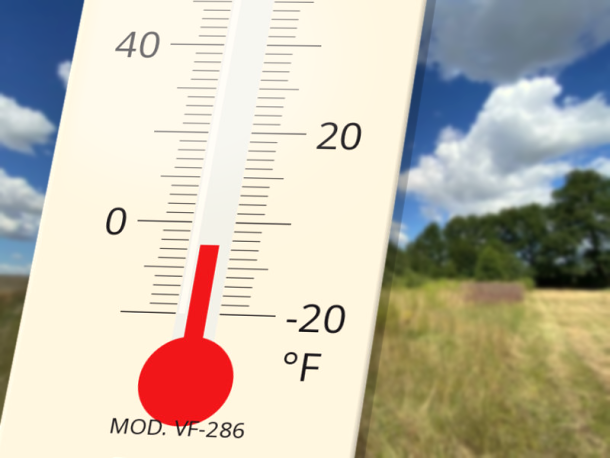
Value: -5,°F
